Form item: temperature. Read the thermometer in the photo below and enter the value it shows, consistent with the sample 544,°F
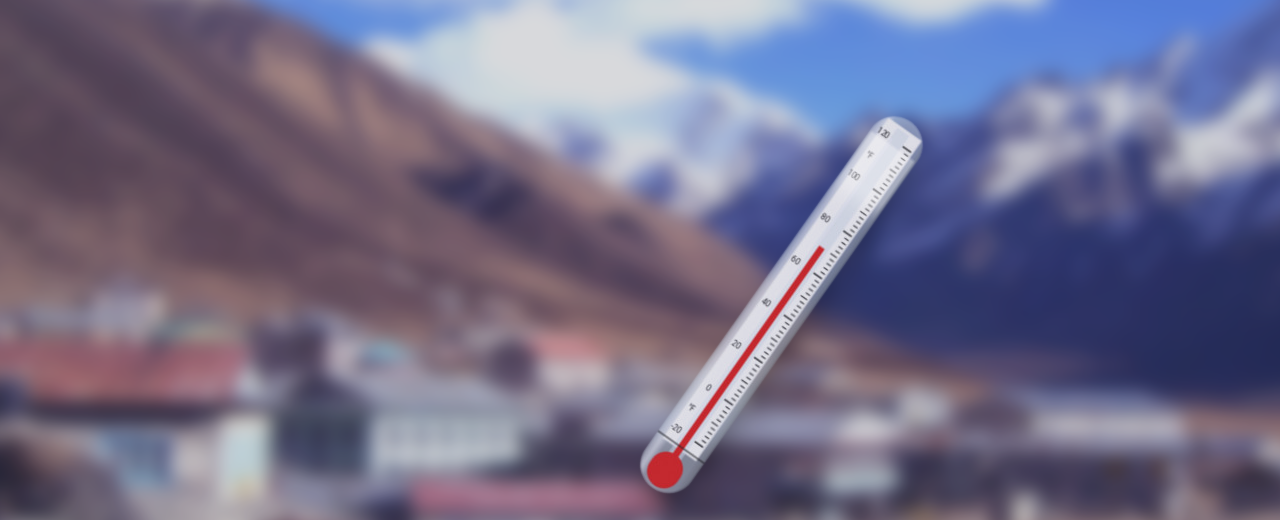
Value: 70,°F
